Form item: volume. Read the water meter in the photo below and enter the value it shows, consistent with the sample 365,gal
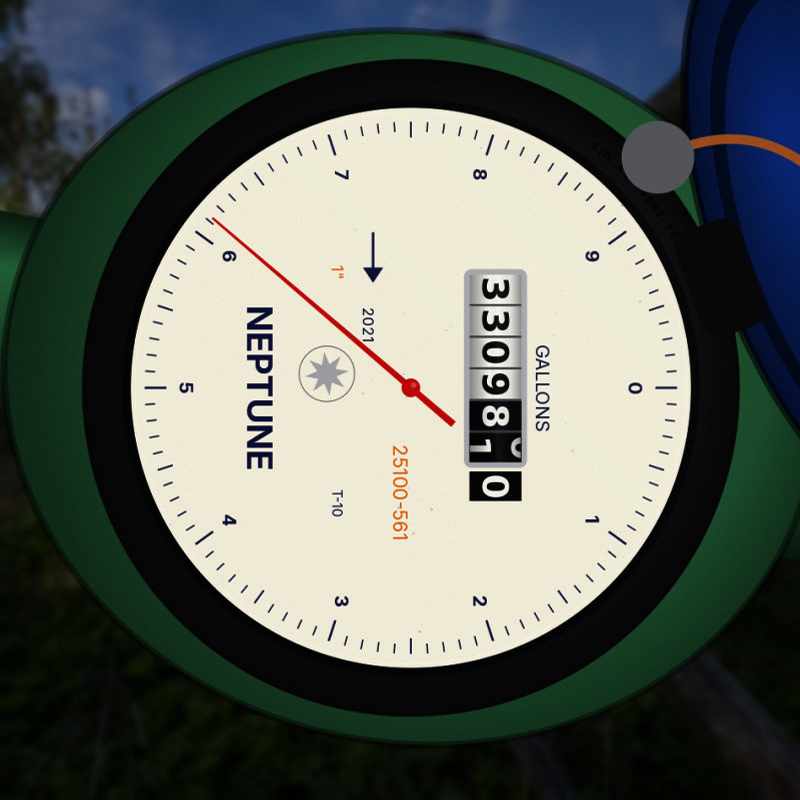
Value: 3309806.1,gal
